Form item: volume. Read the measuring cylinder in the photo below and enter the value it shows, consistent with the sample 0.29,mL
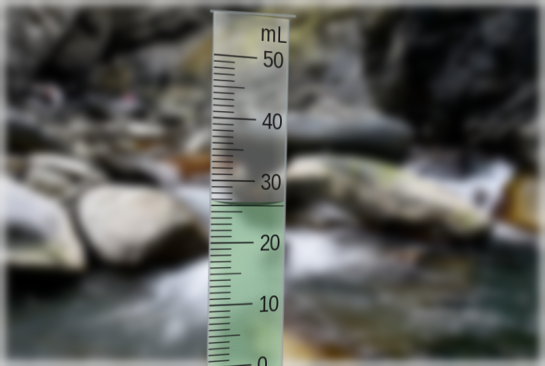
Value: 26,mL
